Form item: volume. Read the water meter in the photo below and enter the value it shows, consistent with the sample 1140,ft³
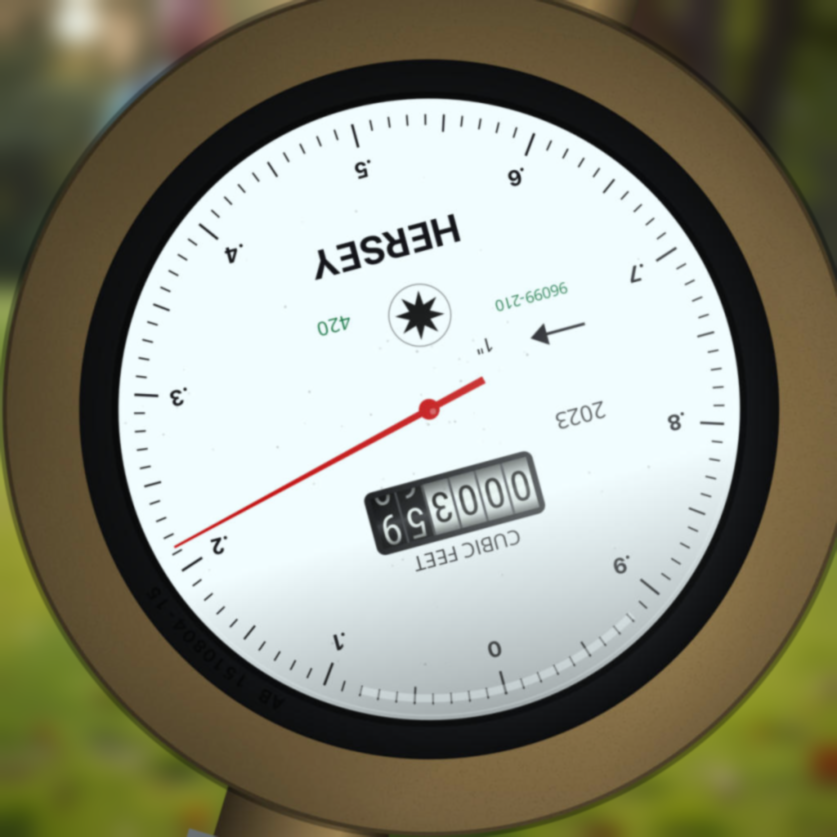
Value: 359.21,ft³
